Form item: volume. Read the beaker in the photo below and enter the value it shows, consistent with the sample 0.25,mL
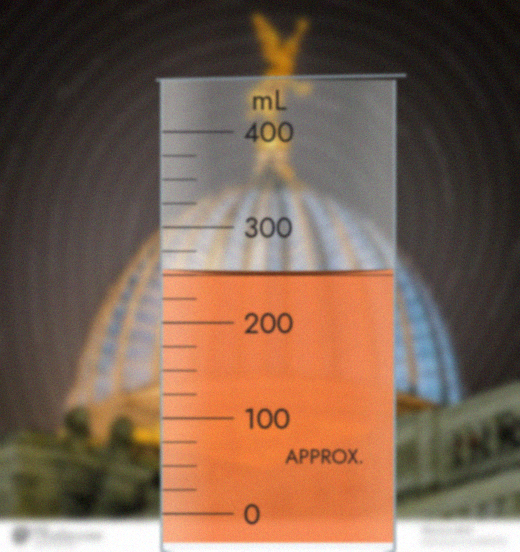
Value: 250,mL
